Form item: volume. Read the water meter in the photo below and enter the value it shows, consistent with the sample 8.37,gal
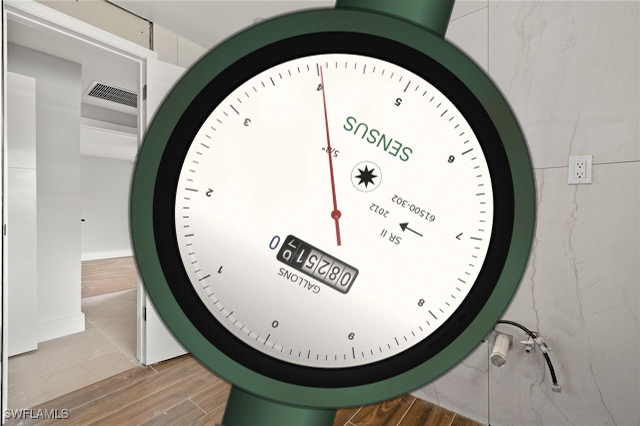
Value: 825164.0,gal
